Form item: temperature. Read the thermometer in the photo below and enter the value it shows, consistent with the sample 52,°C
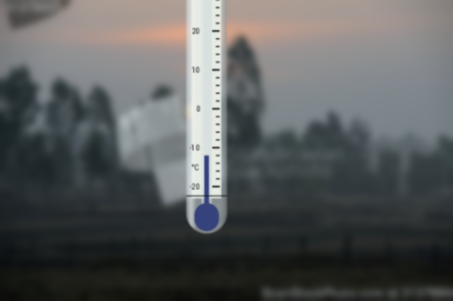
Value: -12,°C
